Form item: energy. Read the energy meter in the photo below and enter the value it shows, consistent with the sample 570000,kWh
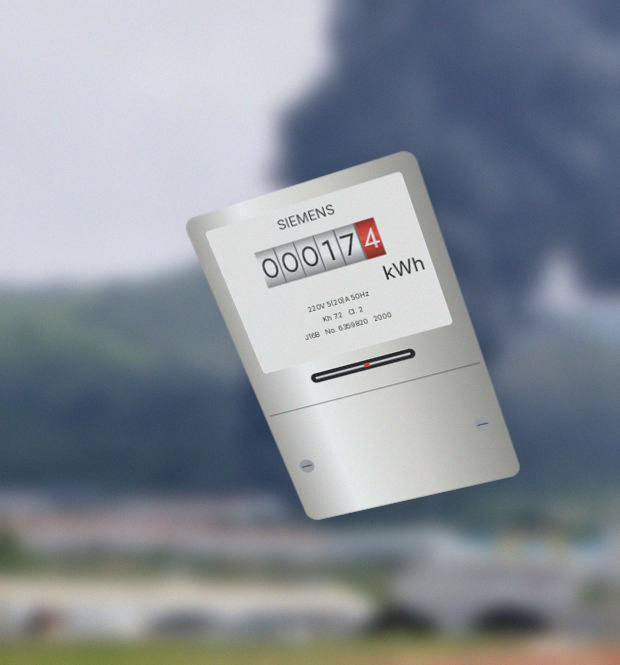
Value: 17.4,kWh
